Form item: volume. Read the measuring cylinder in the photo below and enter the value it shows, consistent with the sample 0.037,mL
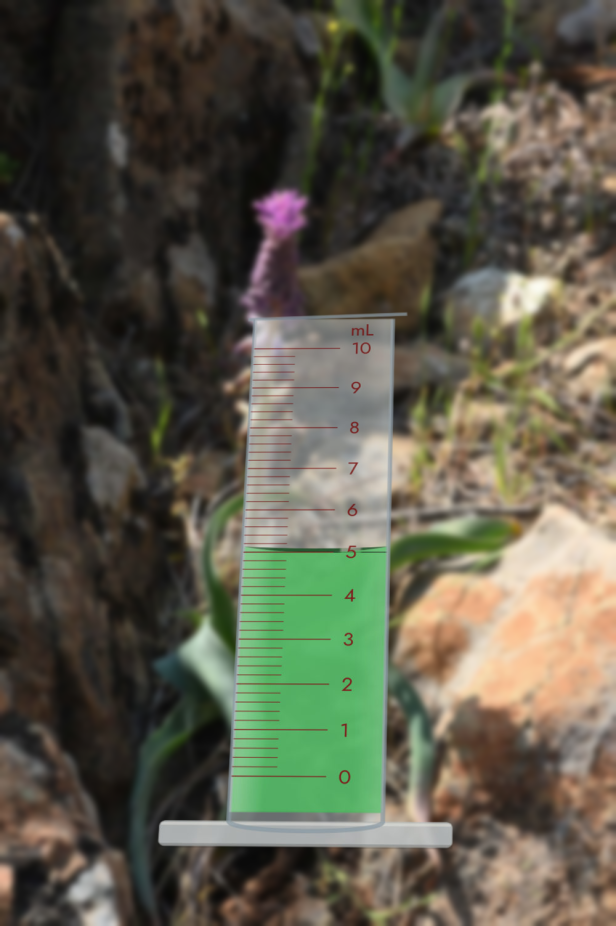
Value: 5,mL
